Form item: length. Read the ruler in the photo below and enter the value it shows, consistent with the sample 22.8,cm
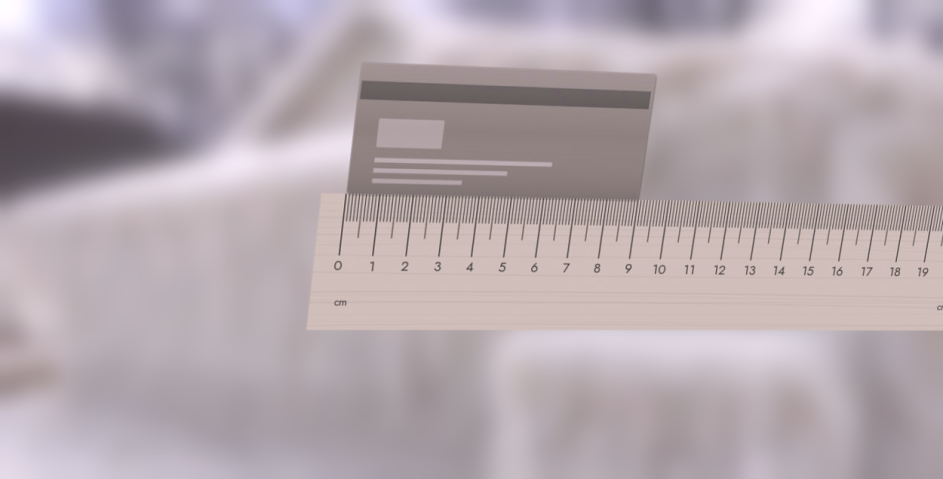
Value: 9,cm
